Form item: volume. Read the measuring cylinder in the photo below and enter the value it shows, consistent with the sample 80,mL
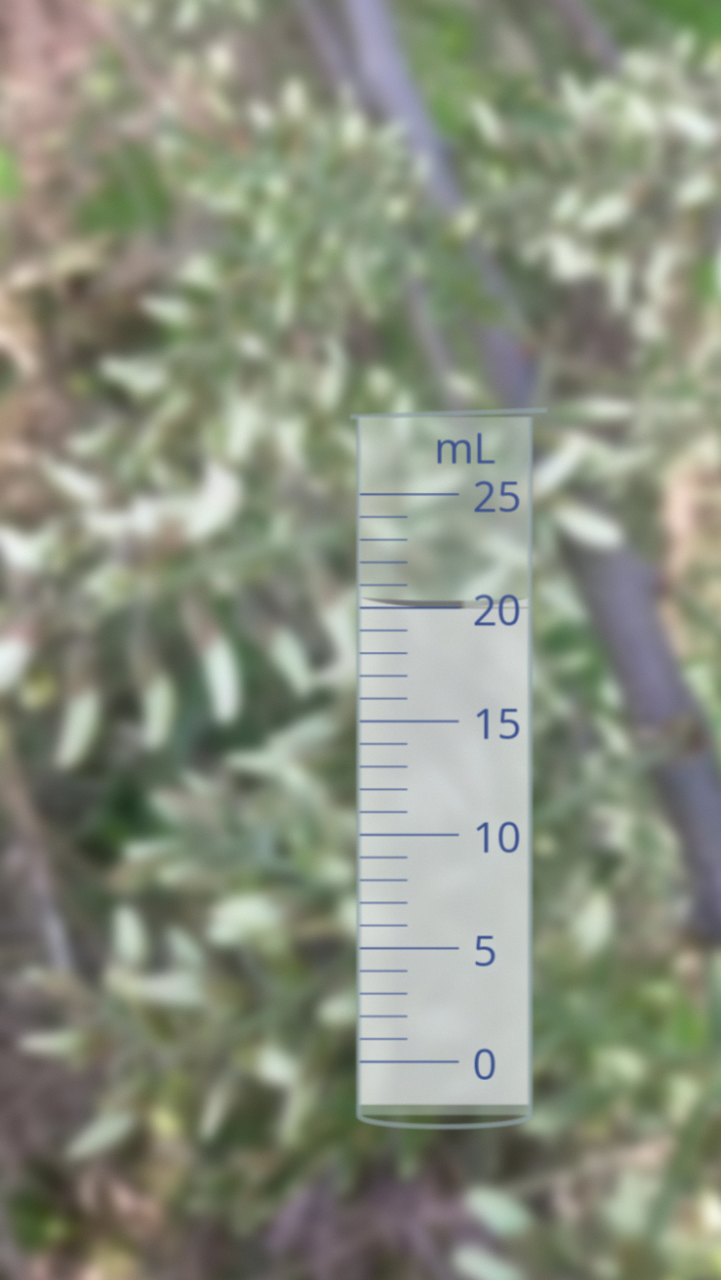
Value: 20,mL
